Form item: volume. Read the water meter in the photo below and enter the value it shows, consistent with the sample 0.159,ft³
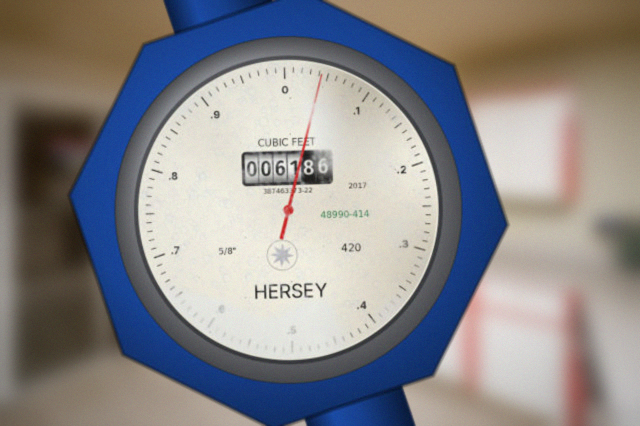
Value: 6186.04,ft³
